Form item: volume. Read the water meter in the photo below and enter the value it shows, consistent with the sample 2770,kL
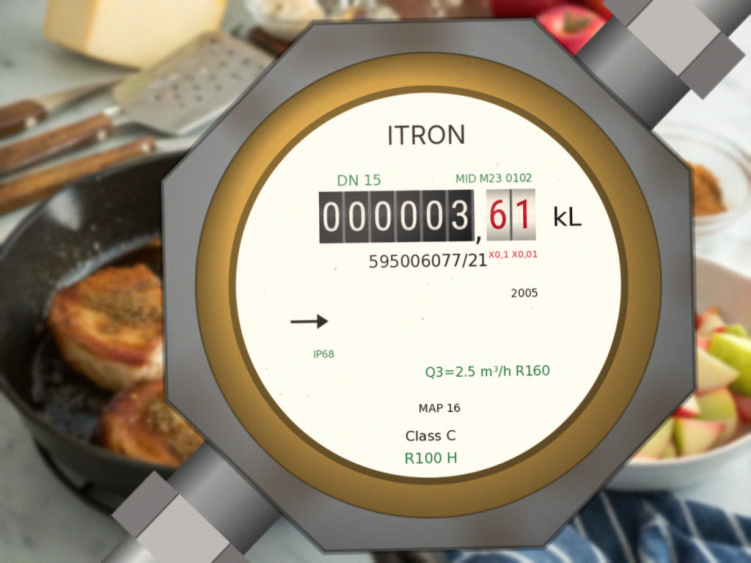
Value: 3.61,kL
